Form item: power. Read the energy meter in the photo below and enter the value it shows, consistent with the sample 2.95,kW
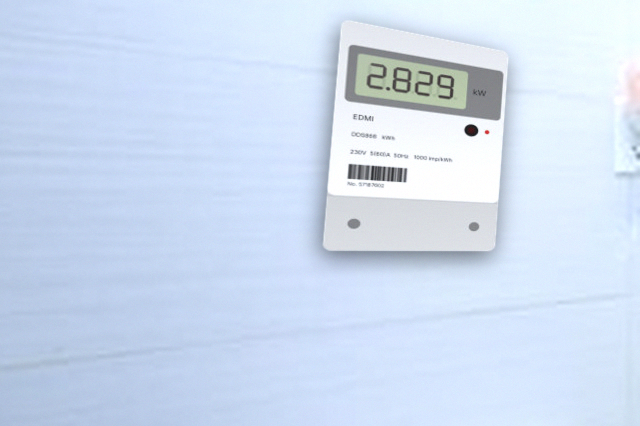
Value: 2.829,kW
